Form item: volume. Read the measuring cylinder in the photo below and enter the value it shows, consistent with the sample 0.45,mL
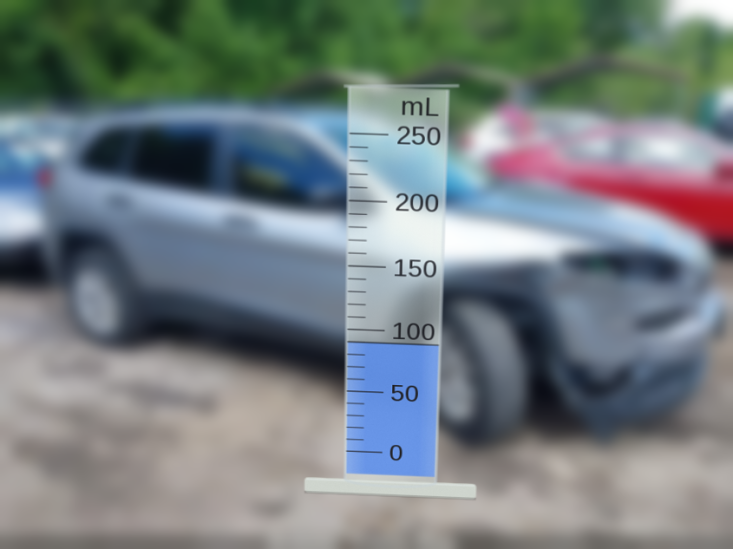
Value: 90,mL
